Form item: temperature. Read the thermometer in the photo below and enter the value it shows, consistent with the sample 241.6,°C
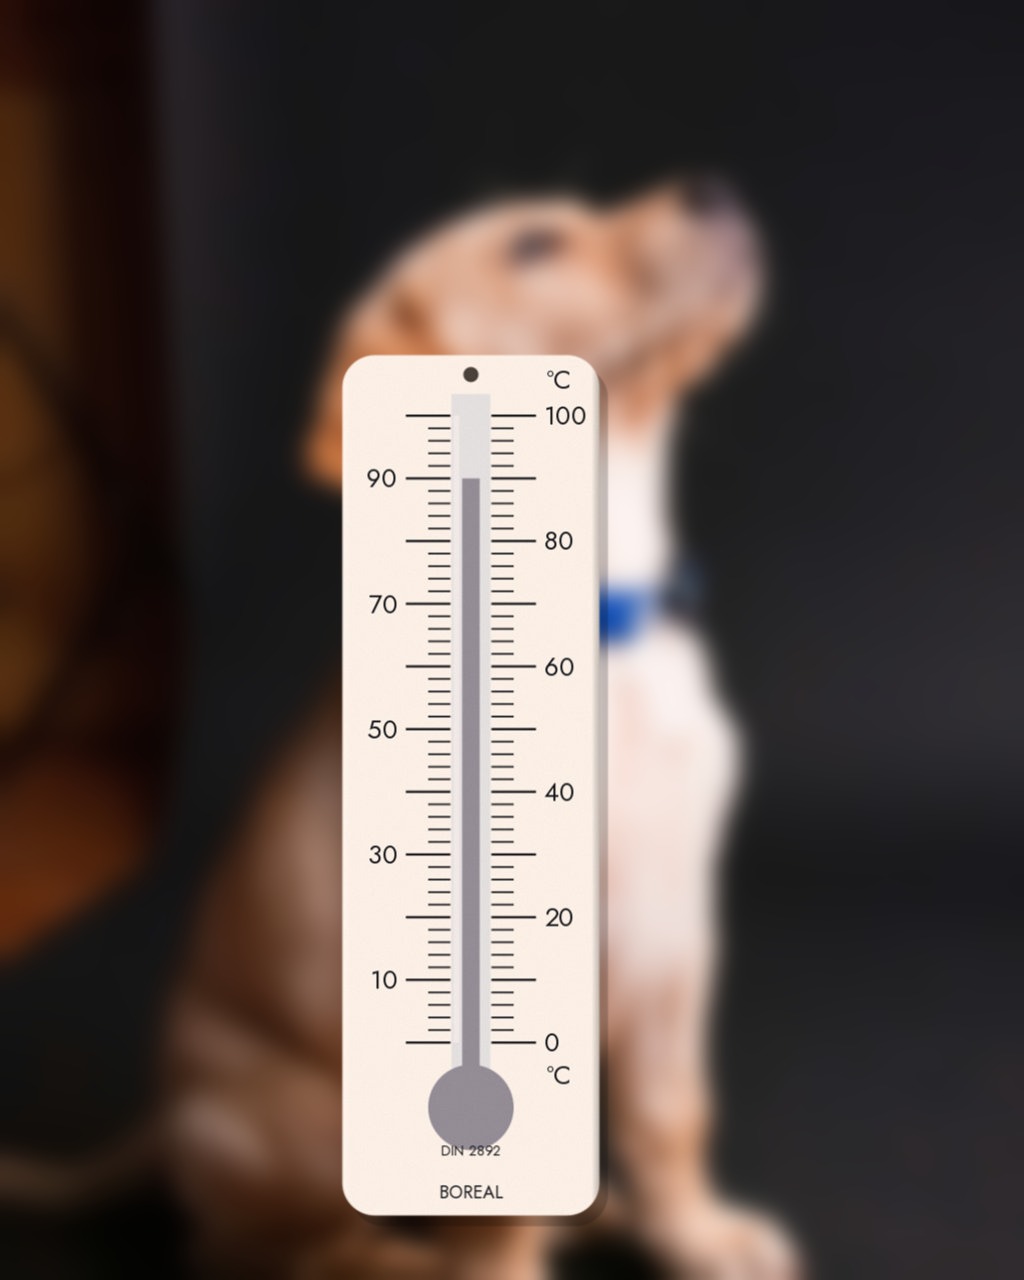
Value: 90,°C
